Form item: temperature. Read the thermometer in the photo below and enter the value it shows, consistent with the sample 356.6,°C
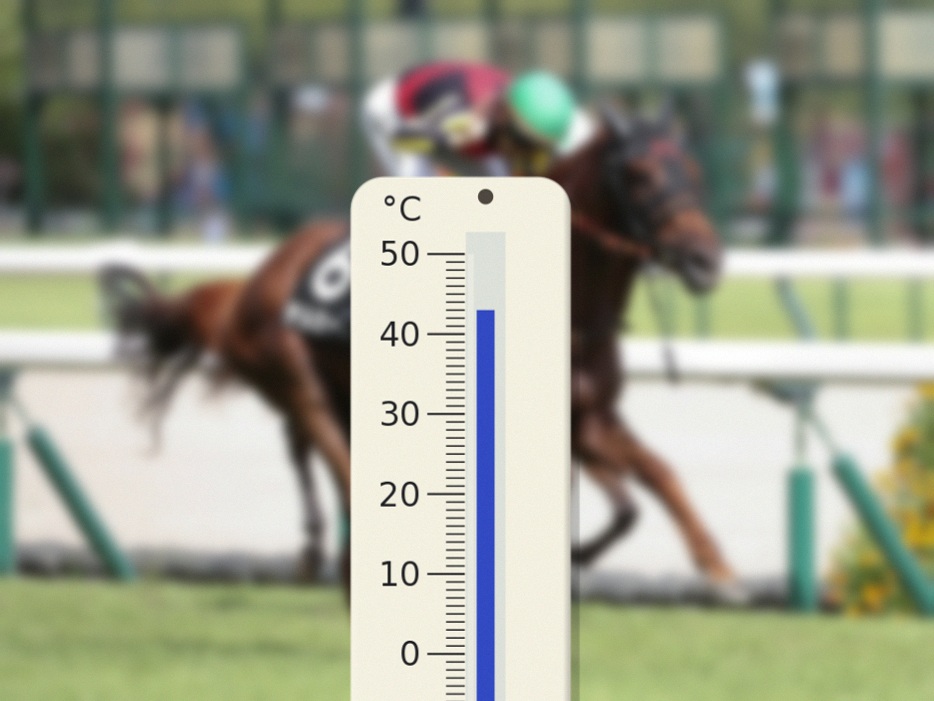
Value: 43,°C
